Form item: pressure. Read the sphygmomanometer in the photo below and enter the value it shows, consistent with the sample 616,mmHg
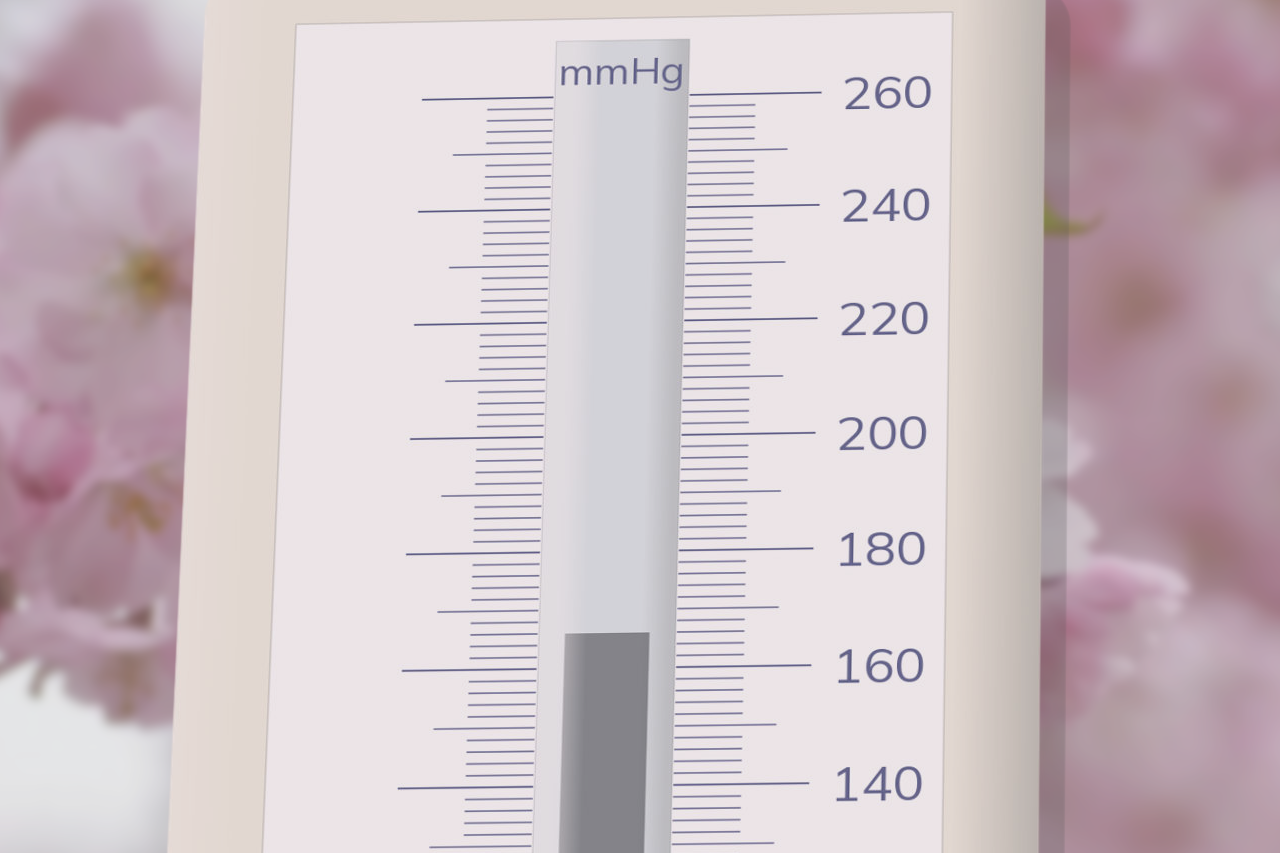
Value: 166,mmHg
